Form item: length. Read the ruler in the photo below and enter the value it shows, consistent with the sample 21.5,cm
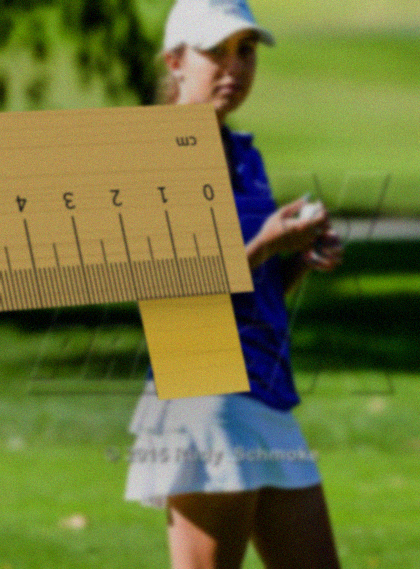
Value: 2,cm
